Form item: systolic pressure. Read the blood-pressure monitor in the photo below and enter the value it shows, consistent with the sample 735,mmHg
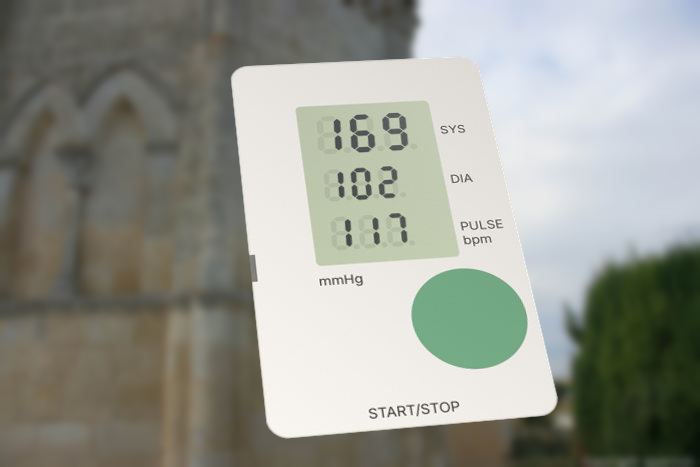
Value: 169,mmHg
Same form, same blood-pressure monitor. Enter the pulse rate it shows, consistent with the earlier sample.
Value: 117,bpm
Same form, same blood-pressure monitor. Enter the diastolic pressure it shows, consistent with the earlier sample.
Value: 102,mmHg
